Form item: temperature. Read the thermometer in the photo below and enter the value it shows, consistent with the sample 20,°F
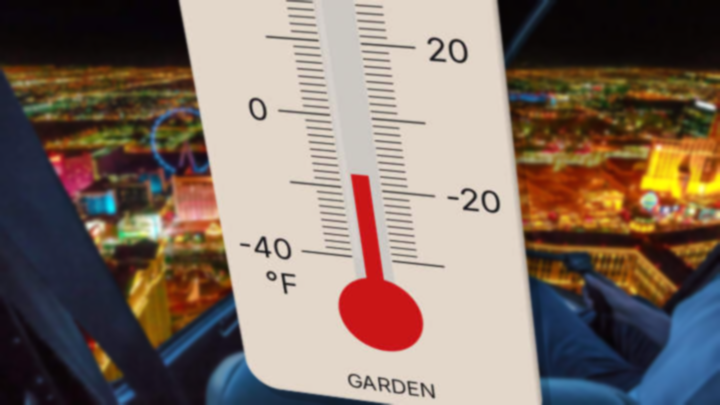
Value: -16,°F
